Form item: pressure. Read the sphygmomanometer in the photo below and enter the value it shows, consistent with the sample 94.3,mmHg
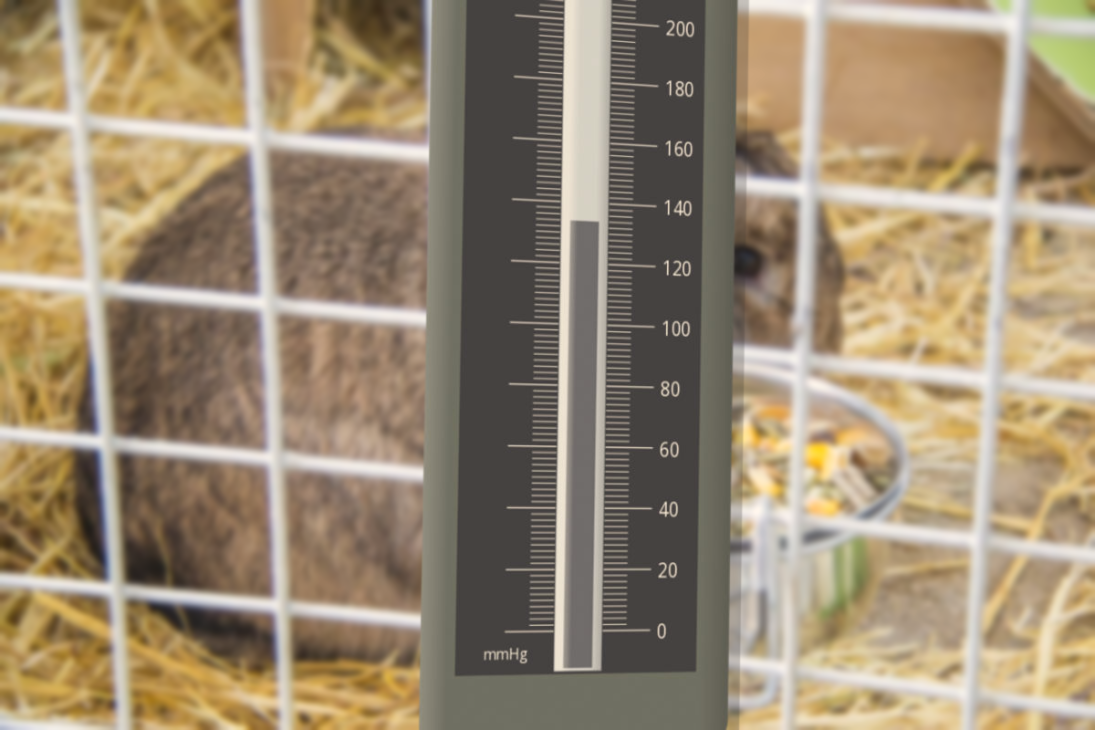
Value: 134,mmHg
